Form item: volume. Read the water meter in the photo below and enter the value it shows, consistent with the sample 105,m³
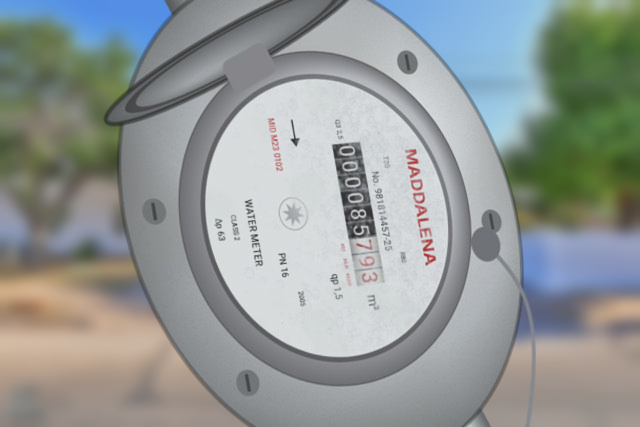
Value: 85.793,m³
